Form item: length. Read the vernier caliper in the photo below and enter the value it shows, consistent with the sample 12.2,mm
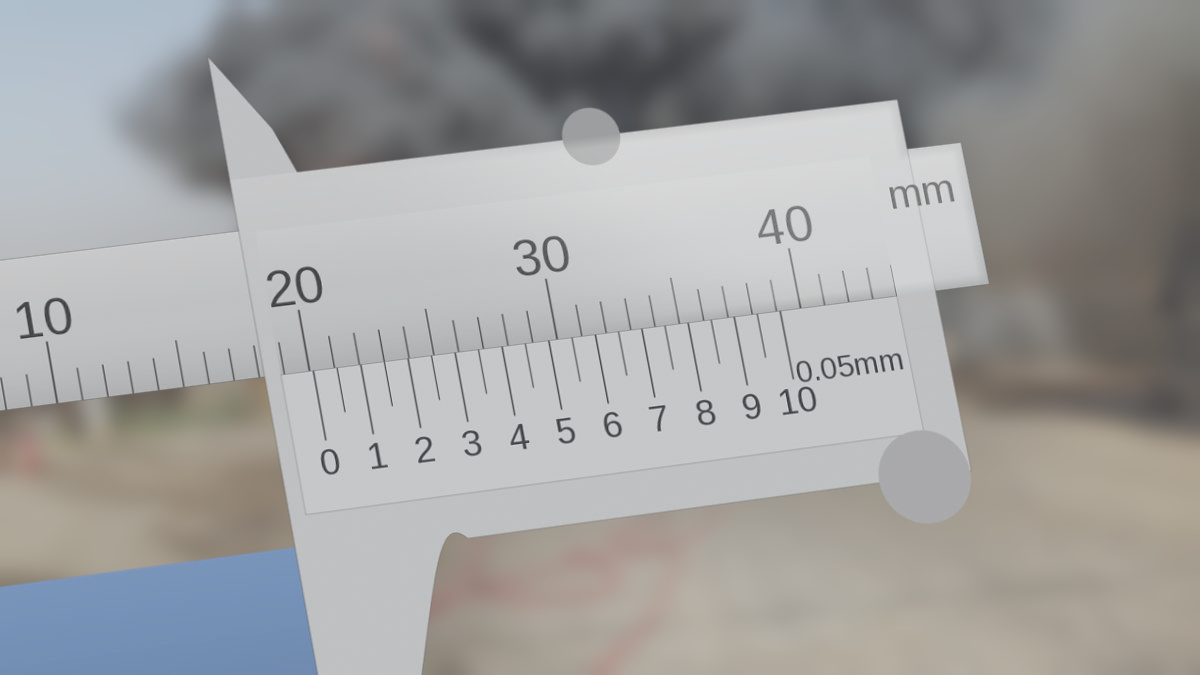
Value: 20.15,mm
